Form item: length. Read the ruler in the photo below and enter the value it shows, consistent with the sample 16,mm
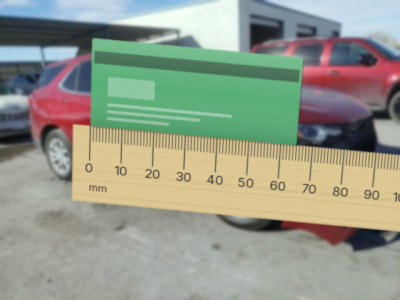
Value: 65,mm
